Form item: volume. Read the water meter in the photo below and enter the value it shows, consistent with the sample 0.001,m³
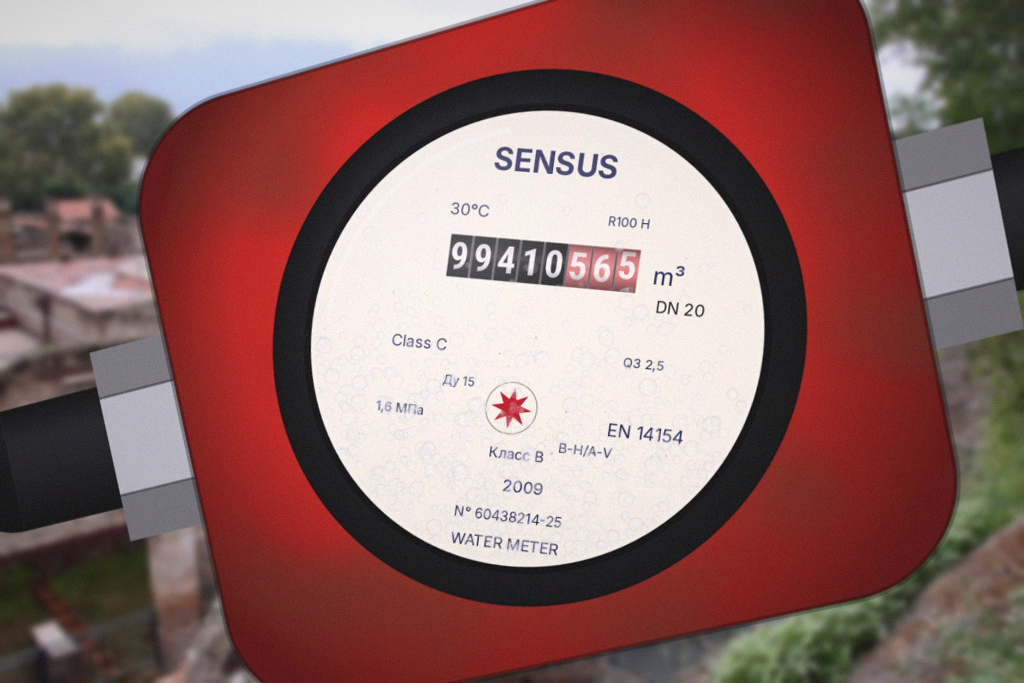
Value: 99410.565,m³
